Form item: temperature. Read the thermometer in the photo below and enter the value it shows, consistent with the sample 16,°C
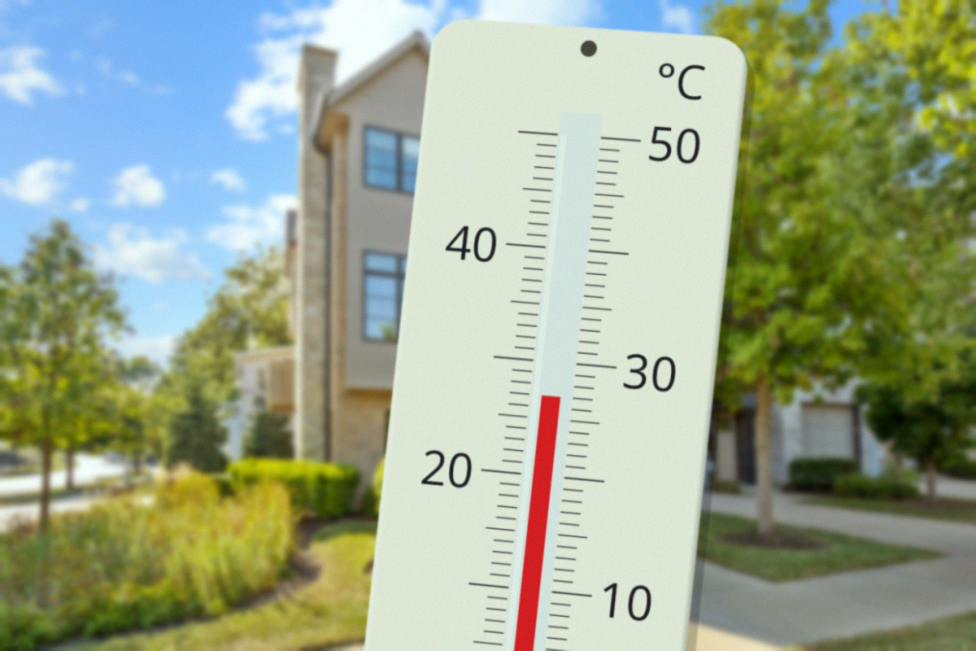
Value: 27,°C
